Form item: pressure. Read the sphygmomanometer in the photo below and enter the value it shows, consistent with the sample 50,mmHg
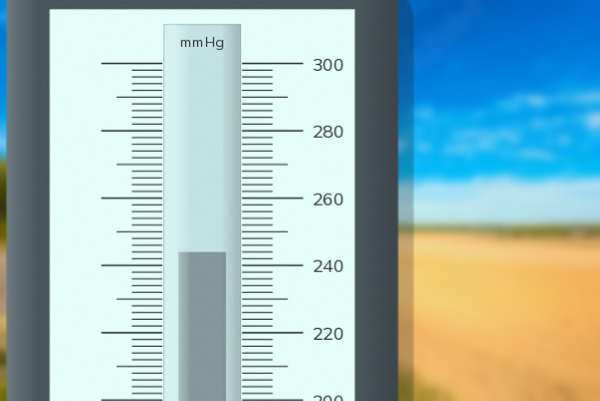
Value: 244,mmHg
